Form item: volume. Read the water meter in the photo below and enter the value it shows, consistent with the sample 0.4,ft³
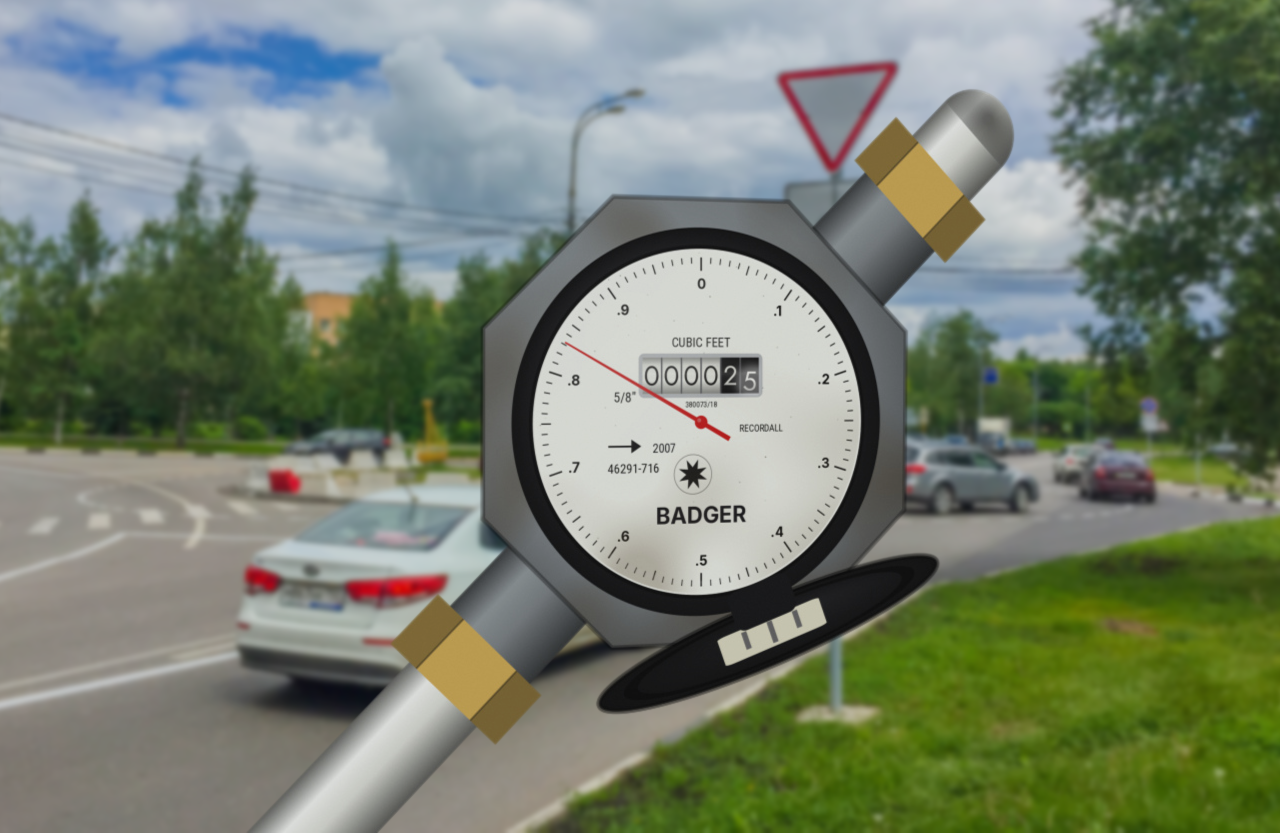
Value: 24.83,ft³
